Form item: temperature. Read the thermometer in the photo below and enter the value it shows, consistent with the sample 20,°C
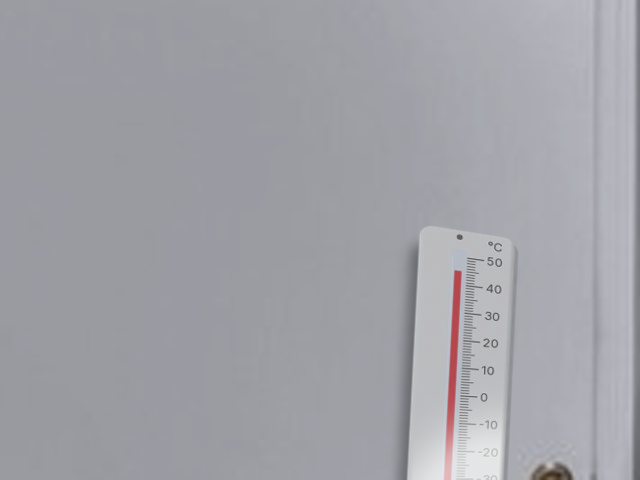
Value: 45,°C
